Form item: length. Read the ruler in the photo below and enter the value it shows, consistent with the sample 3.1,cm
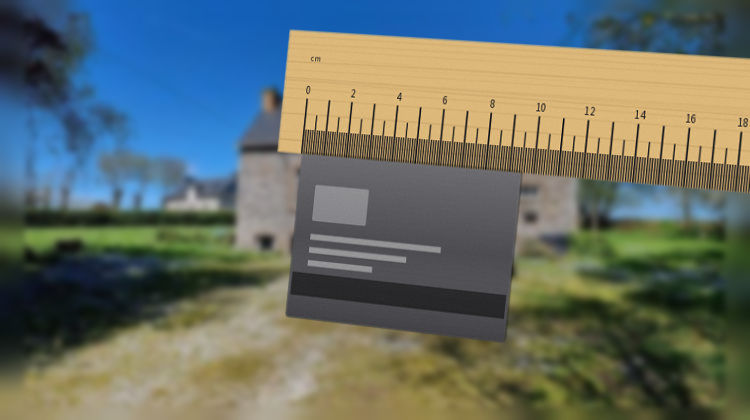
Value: 9.5,cm
